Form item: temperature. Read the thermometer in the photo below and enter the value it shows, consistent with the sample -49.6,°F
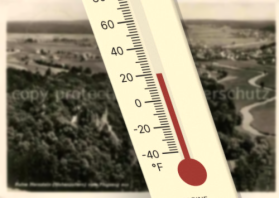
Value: 20,°F
